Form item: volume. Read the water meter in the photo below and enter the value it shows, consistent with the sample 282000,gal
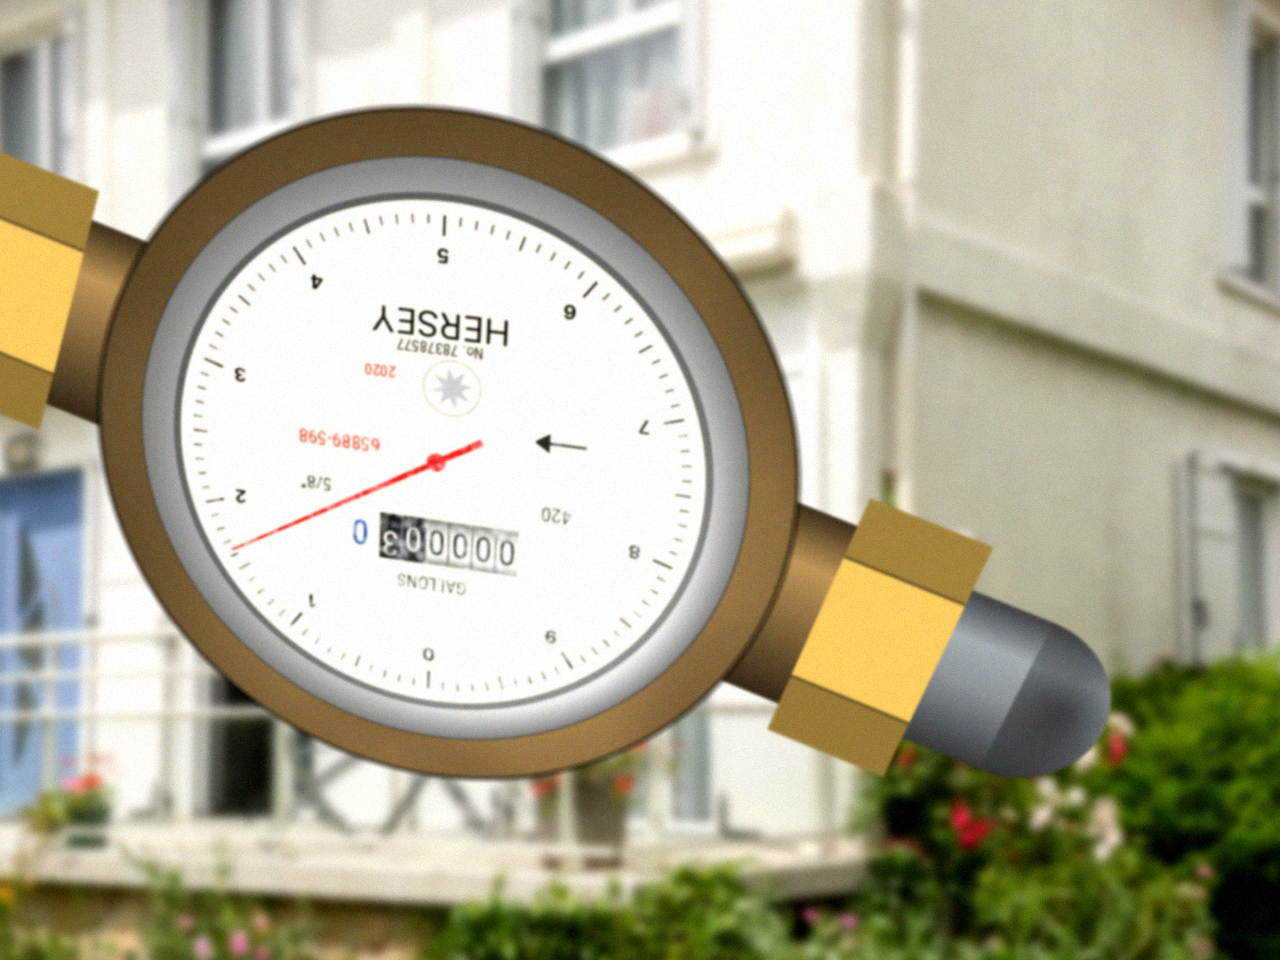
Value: 31.6,gal
